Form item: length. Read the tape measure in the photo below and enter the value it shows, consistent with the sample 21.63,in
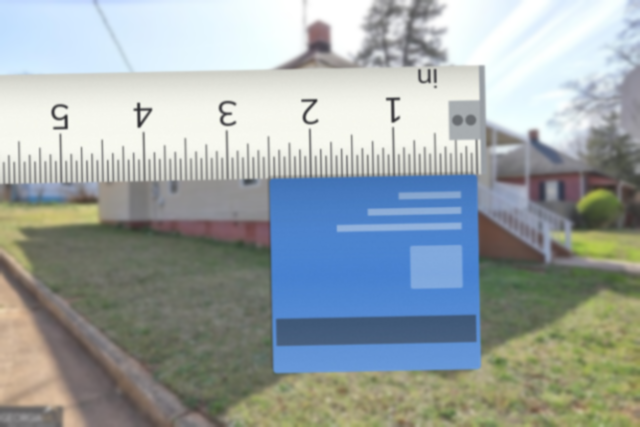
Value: 2.5,in
